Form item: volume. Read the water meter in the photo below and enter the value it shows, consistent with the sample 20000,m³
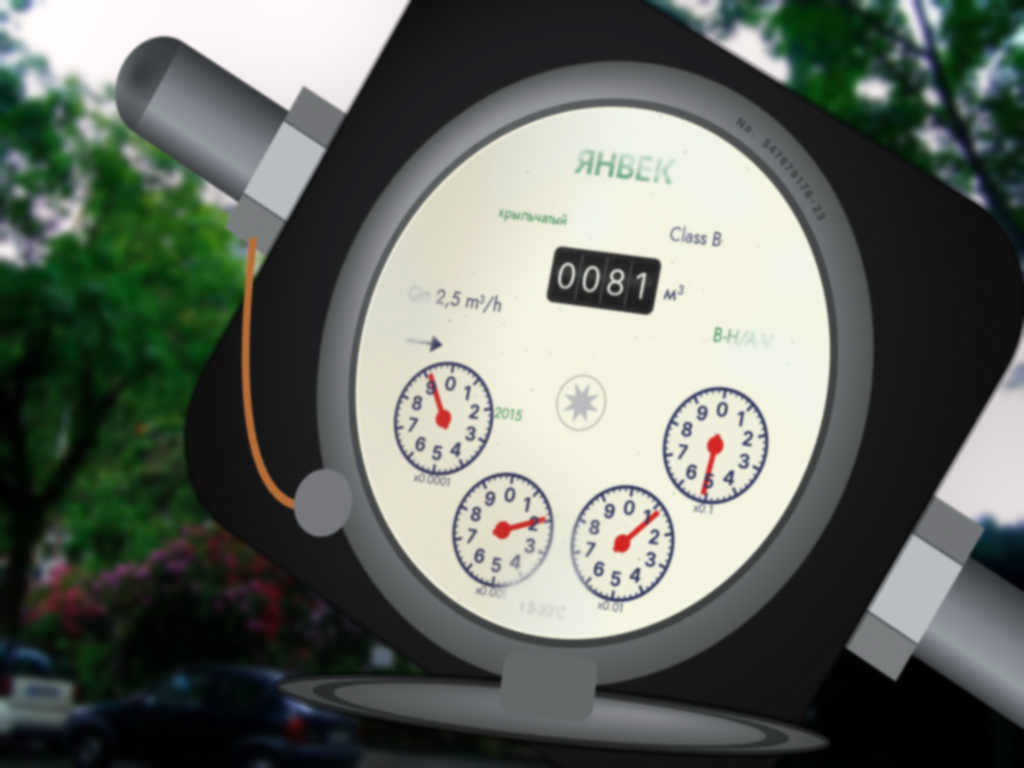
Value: 81.5119,m³
